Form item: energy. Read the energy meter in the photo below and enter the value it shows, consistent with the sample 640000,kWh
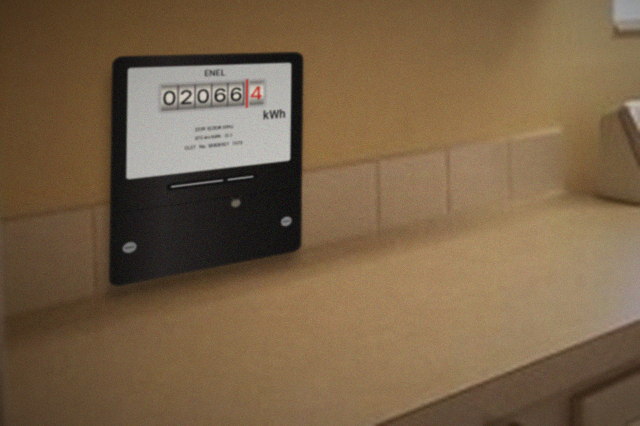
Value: 2066.4,kWh
